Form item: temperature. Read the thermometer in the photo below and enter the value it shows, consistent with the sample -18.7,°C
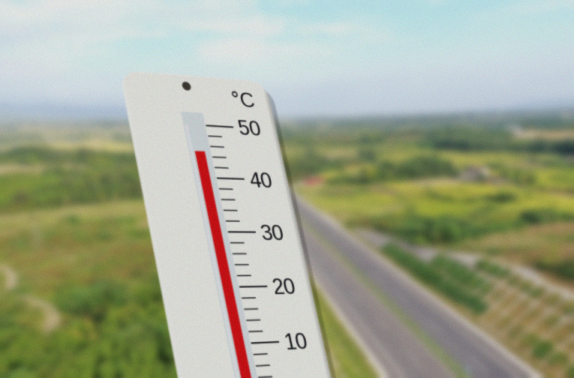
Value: 45,°C
